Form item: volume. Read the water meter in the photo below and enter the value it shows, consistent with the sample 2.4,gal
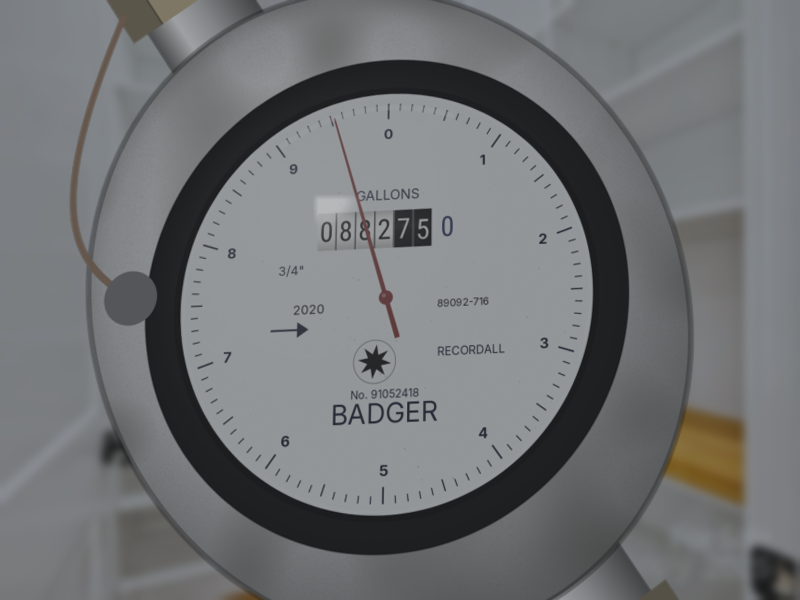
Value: 882749.5,gal
